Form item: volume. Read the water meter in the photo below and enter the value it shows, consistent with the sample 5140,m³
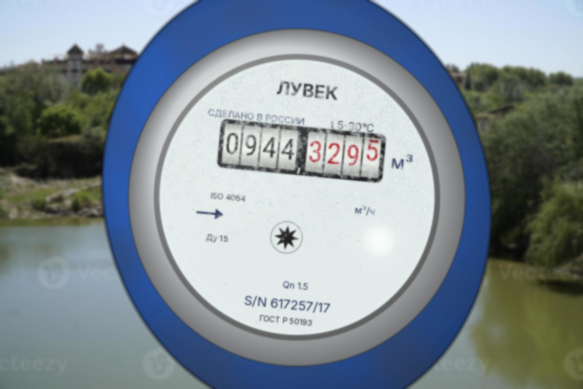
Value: 944.3295,m³
